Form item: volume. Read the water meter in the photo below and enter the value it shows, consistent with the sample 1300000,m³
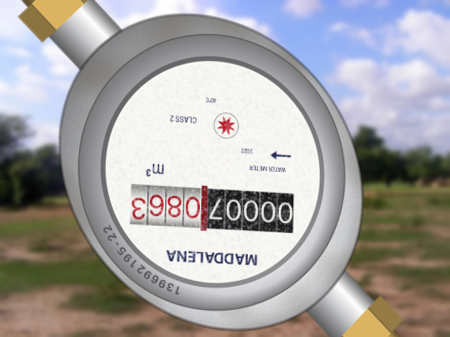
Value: 7.0863,m³
